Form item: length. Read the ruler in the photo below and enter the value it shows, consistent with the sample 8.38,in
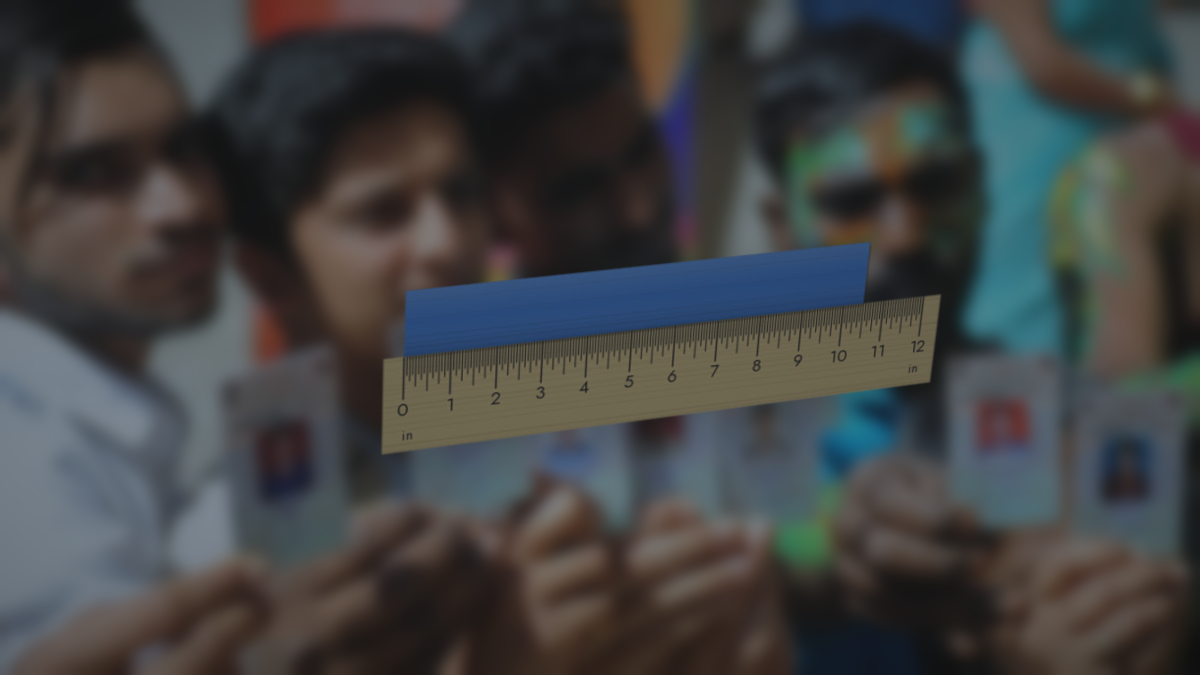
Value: 10.5,in
